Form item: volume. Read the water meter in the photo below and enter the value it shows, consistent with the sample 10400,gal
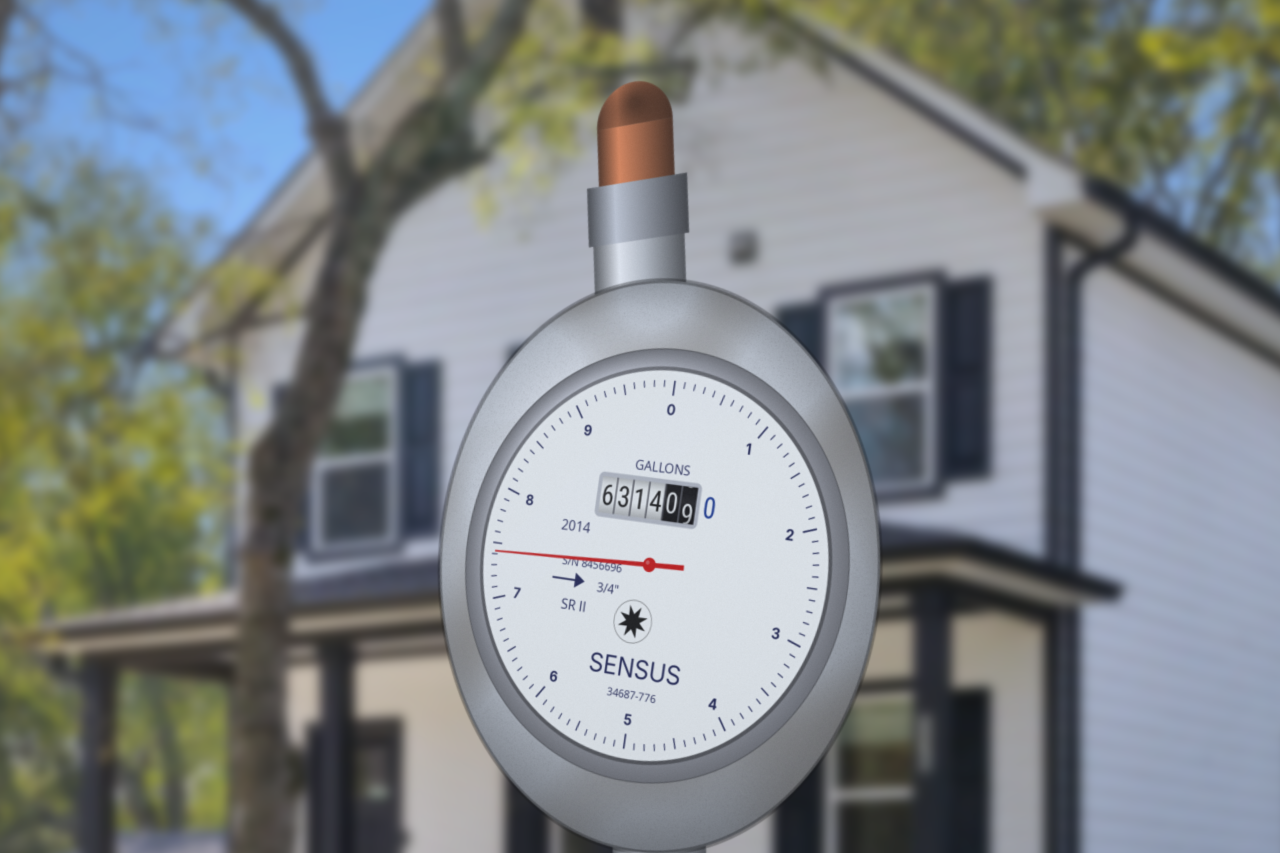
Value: 6314087.4,gal
